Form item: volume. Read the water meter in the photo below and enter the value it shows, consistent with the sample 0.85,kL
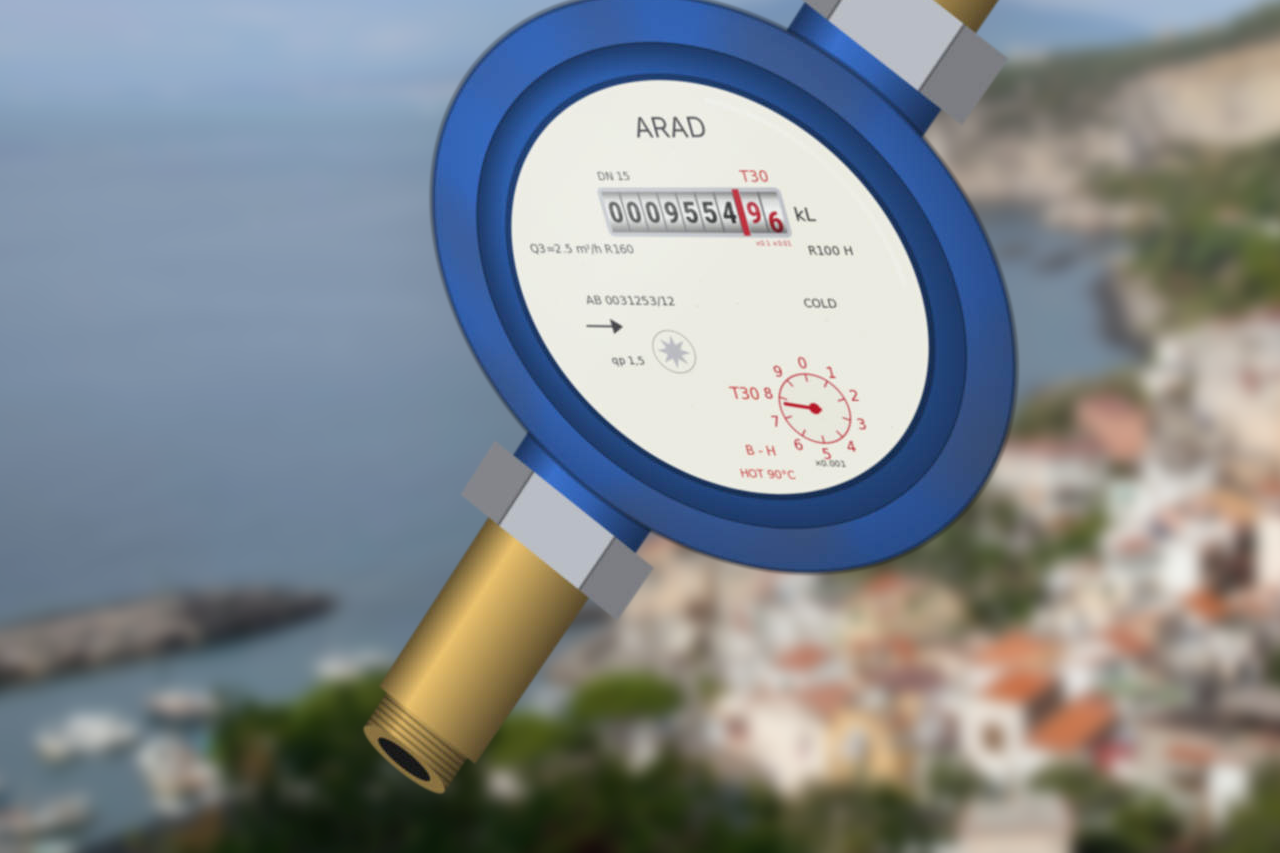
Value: 9554.957,kL
